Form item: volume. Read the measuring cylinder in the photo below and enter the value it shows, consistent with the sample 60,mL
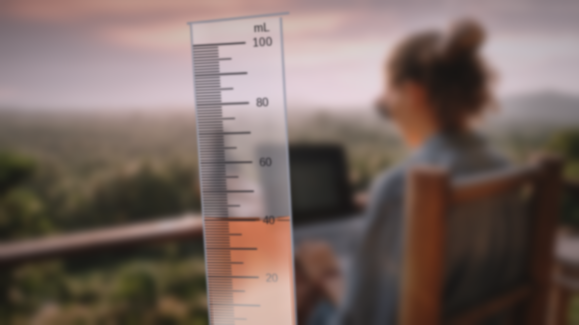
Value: 40,mL
